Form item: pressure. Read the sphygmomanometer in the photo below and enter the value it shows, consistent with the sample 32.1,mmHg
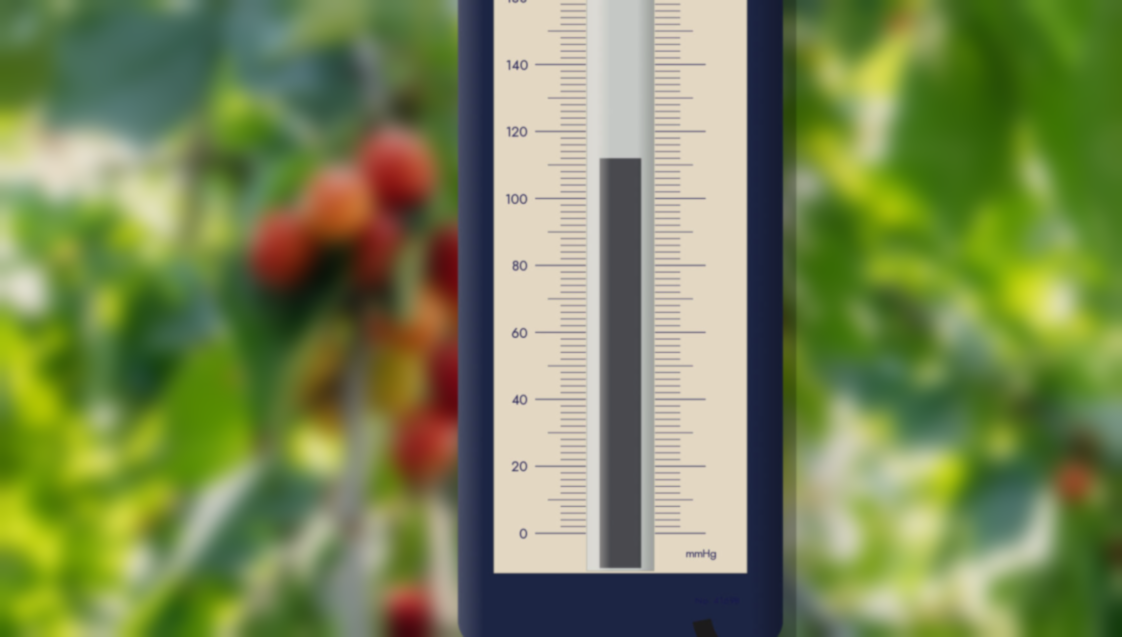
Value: 112,mmHg
